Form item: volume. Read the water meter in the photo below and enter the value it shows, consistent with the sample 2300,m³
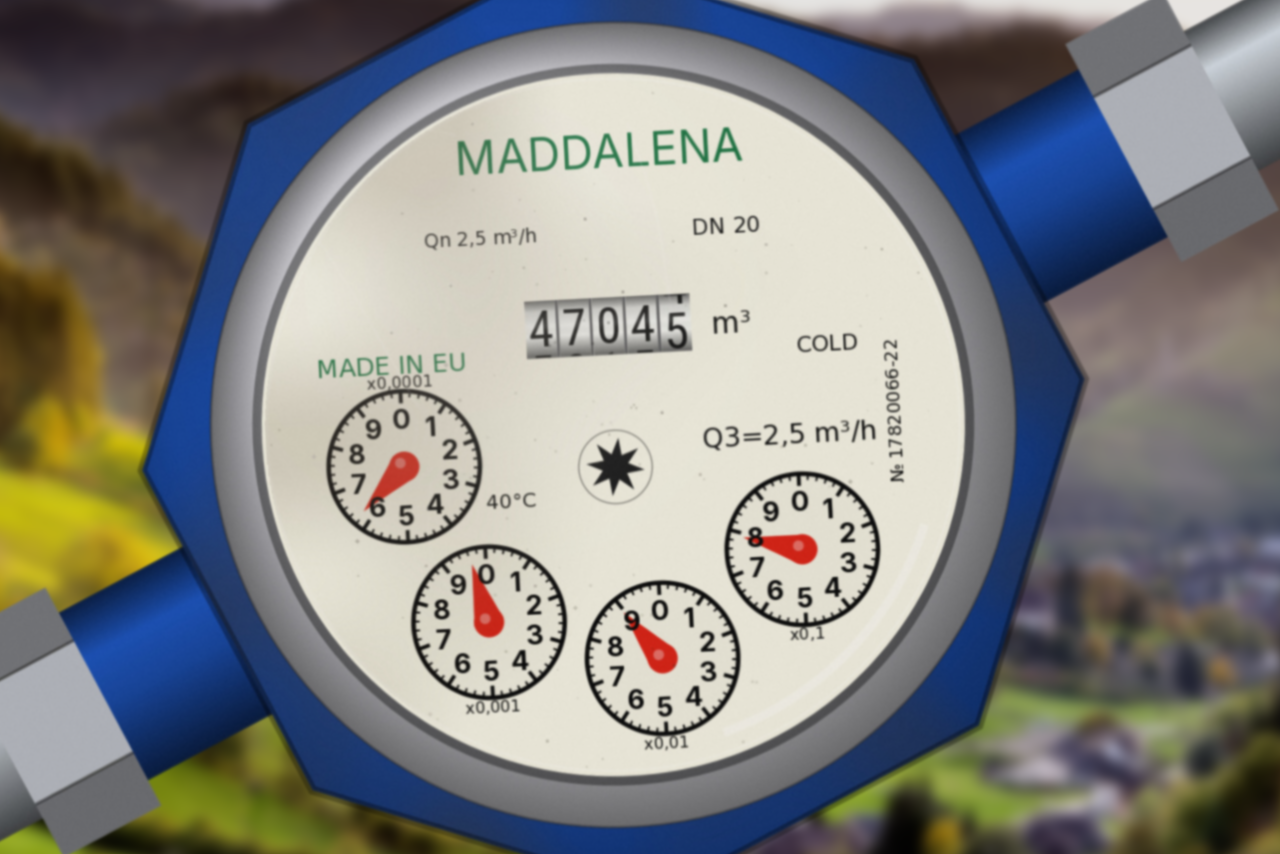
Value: 47044.7896,m³
